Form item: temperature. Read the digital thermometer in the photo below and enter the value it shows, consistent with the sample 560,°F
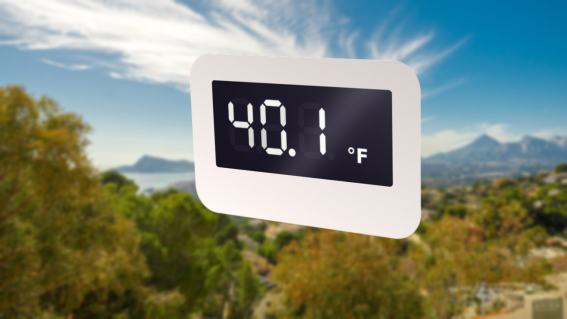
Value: 40.1,°F
